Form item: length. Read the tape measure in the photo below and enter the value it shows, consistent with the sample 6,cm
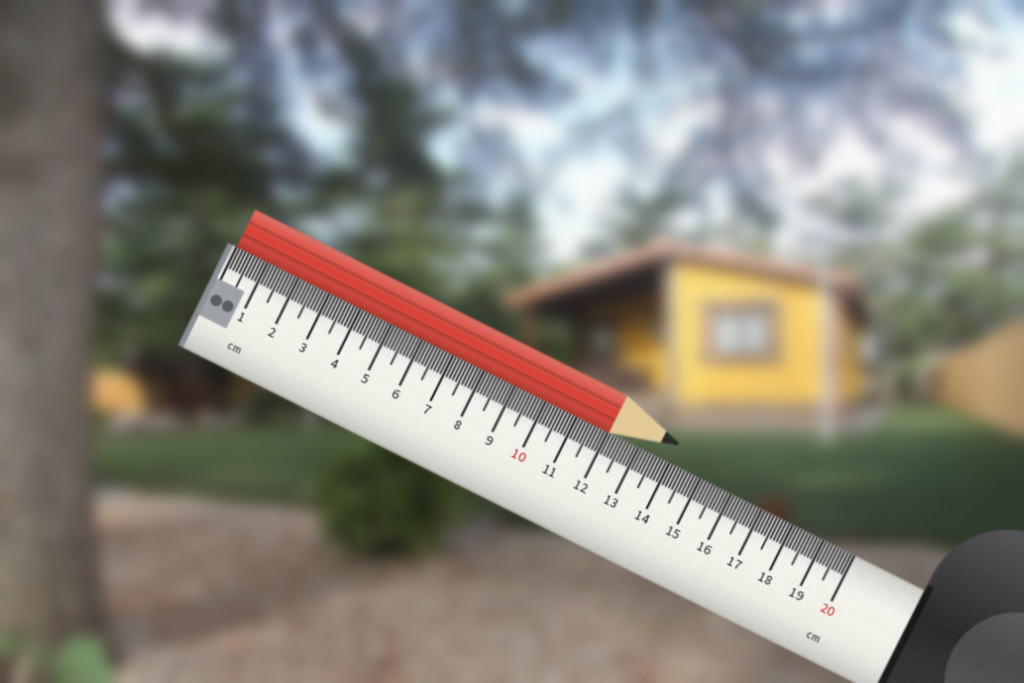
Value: 14,cm
